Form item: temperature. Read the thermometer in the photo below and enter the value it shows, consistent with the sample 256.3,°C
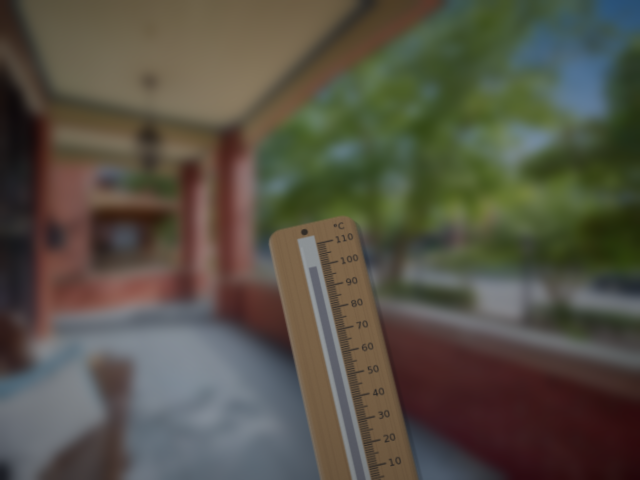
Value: 100,°C
